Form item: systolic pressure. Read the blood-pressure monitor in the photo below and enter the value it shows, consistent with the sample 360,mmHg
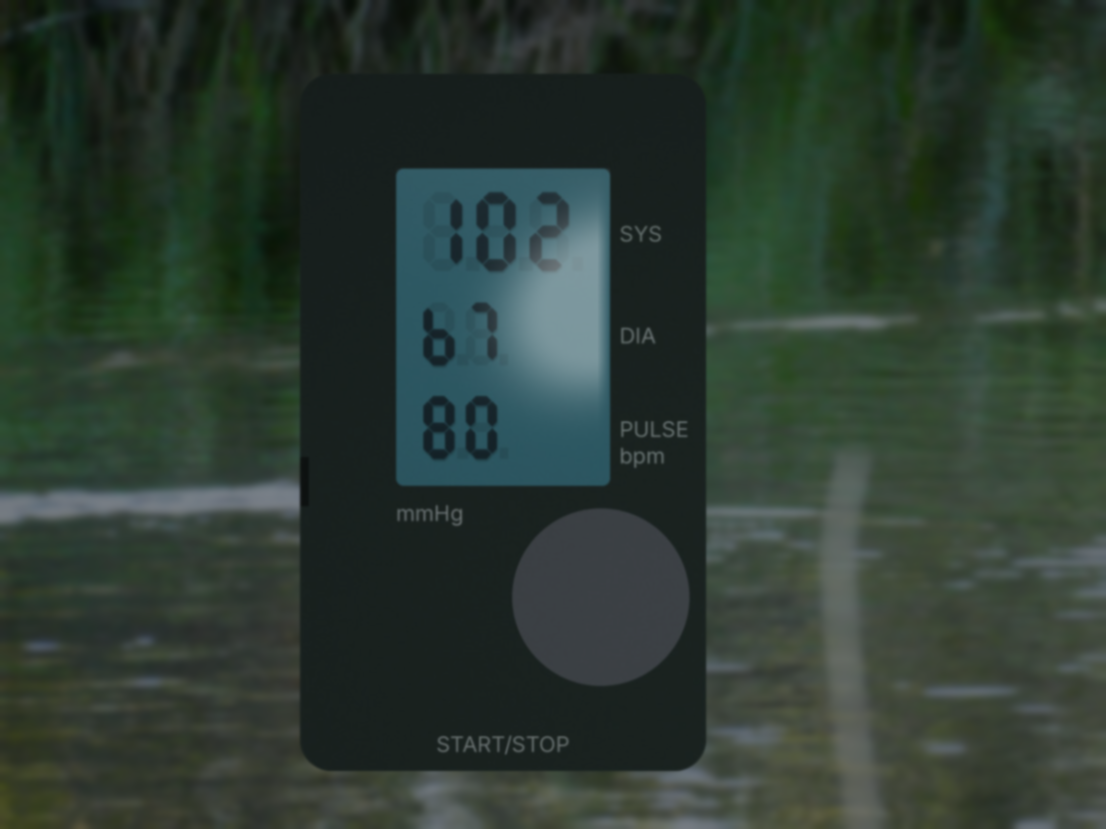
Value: 102,mmHg
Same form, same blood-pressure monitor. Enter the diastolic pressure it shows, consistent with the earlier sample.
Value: 67,mmHg
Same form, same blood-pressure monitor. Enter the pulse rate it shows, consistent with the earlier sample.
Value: 80,bpm
